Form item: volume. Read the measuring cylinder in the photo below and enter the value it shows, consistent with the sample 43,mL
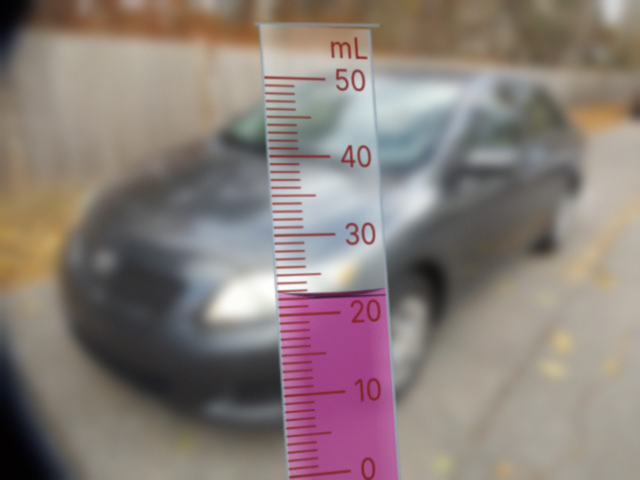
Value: 22,mL
